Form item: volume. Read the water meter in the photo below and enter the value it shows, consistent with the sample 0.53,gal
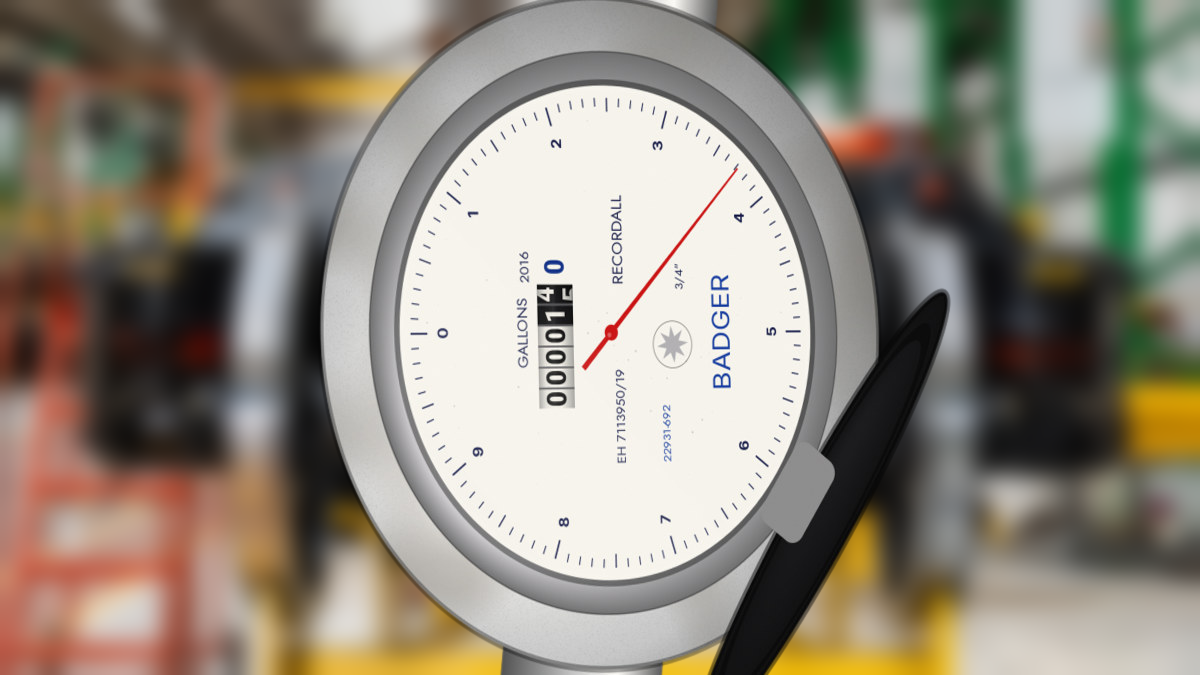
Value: 143.7,gal
